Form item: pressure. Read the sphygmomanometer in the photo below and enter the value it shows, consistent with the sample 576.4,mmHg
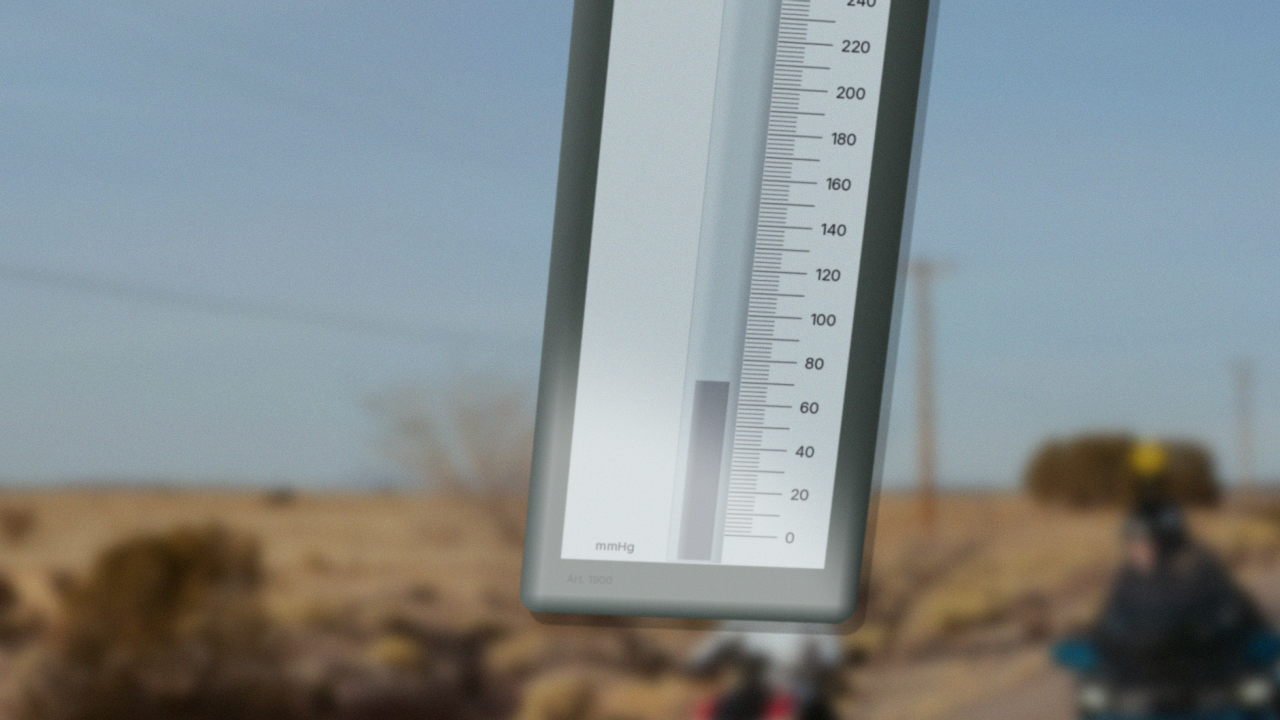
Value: 70,mmHg
